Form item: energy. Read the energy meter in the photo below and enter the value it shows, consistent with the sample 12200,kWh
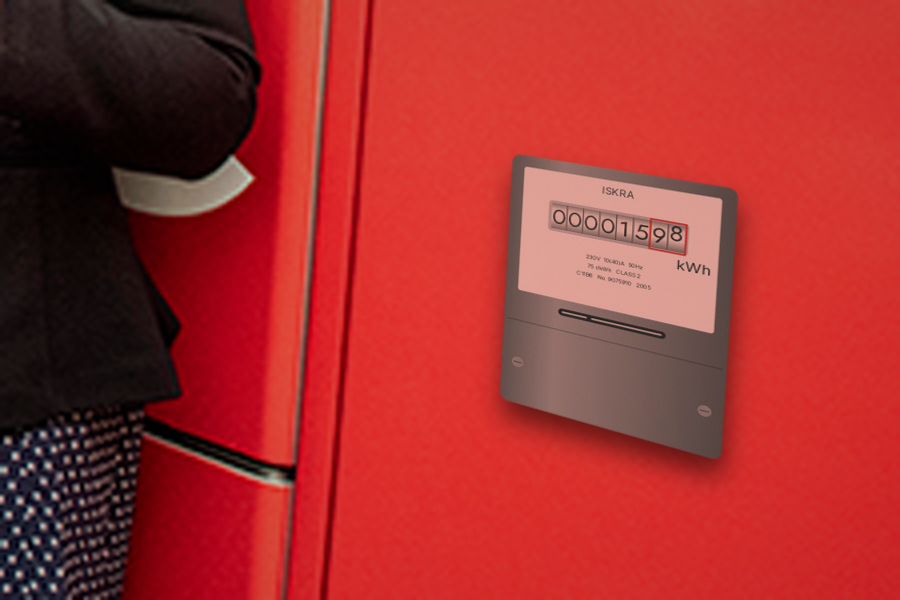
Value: 15.98,kWh
